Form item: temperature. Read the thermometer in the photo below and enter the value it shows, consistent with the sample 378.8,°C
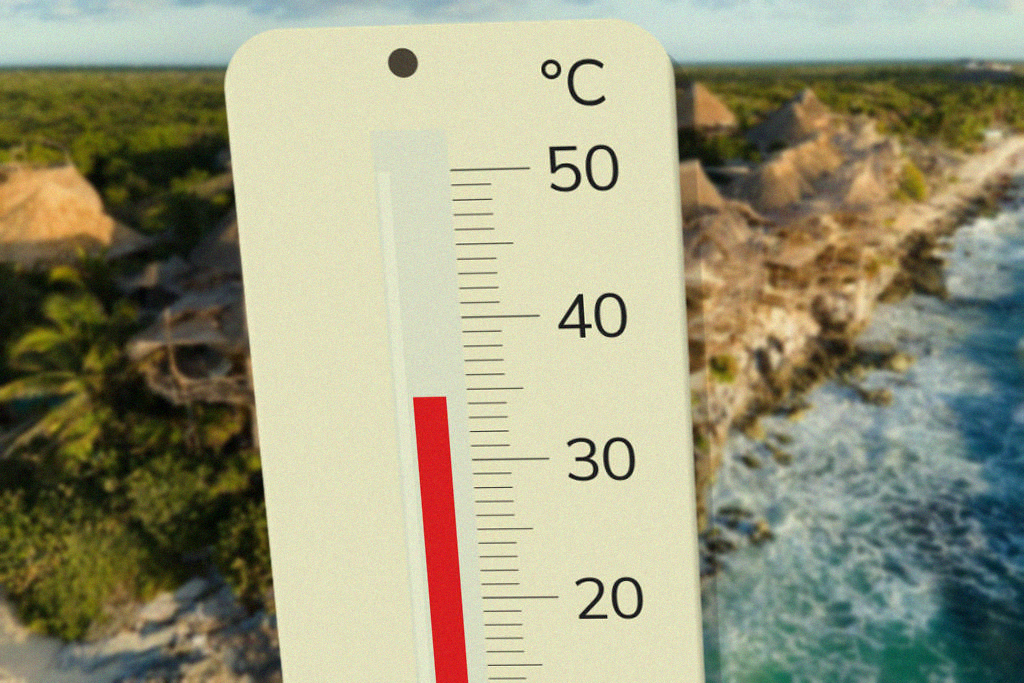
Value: 34.5,°C
